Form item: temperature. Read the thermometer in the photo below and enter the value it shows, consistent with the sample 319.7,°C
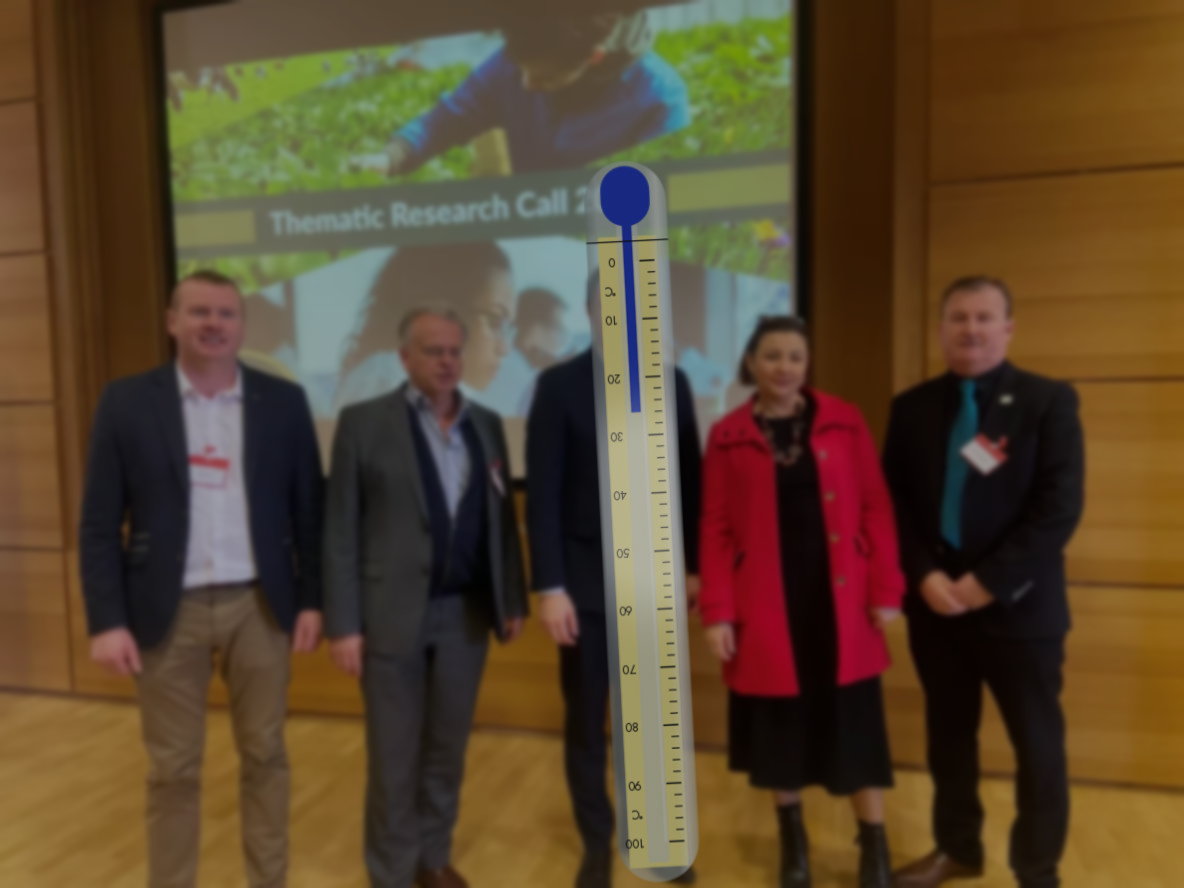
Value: 26,°C
